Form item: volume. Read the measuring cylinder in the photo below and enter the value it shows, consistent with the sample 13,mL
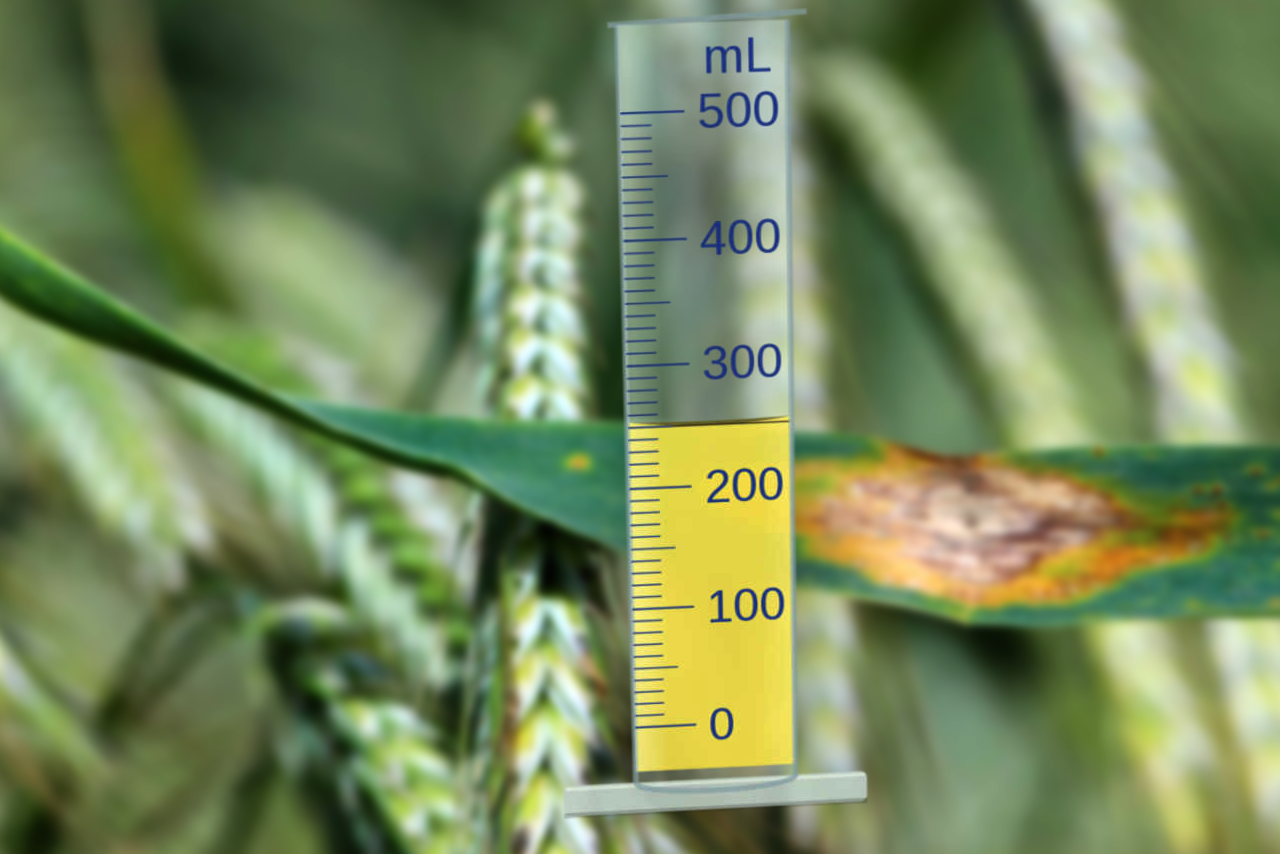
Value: 250,mL
